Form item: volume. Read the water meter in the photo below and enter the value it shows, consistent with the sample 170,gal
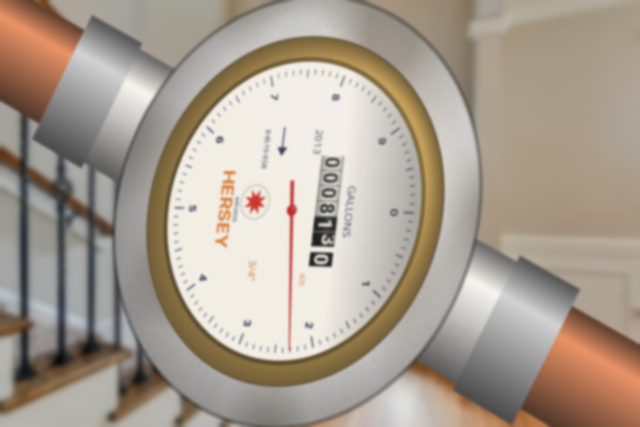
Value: 8132.3,gal
